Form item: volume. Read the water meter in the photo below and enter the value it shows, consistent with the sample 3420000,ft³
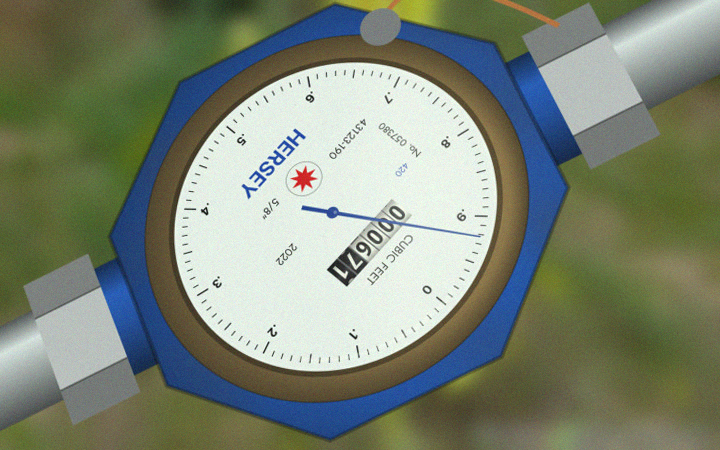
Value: 670.92,ft³
